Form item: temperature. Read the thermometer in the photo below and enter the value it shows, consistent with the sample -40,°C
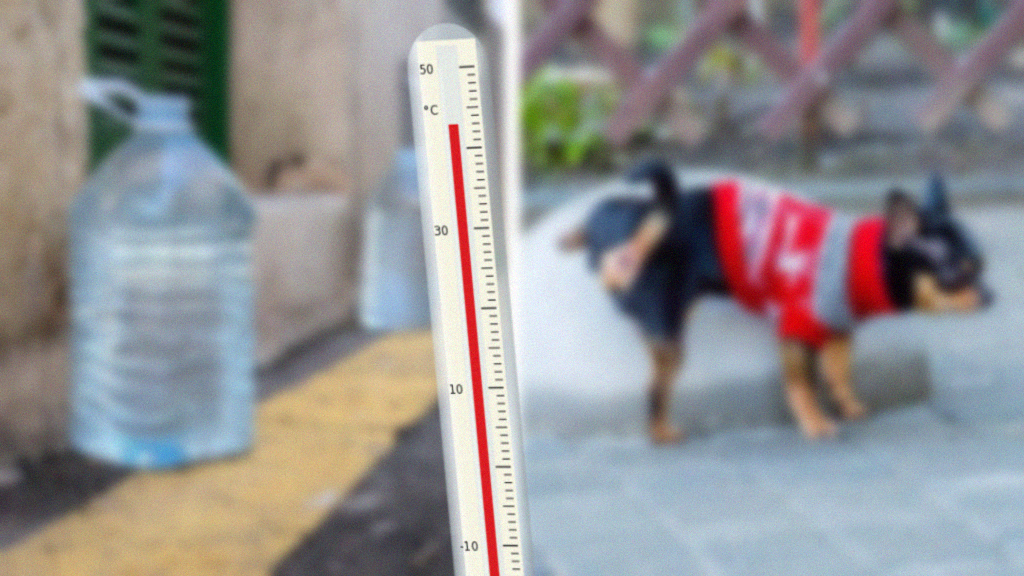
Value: 43,°C
